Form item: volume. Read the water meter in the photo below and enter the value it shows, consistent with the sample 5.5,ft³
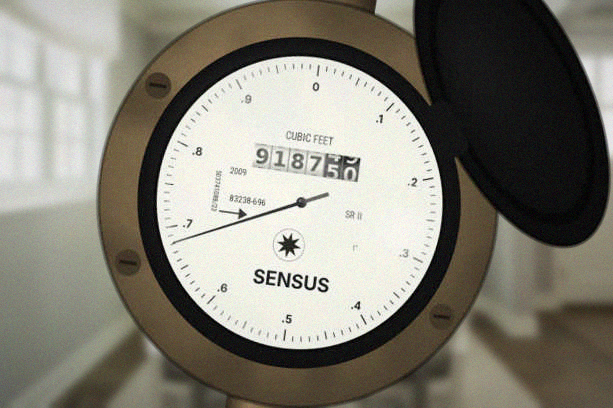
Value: 918749.68,ft³
